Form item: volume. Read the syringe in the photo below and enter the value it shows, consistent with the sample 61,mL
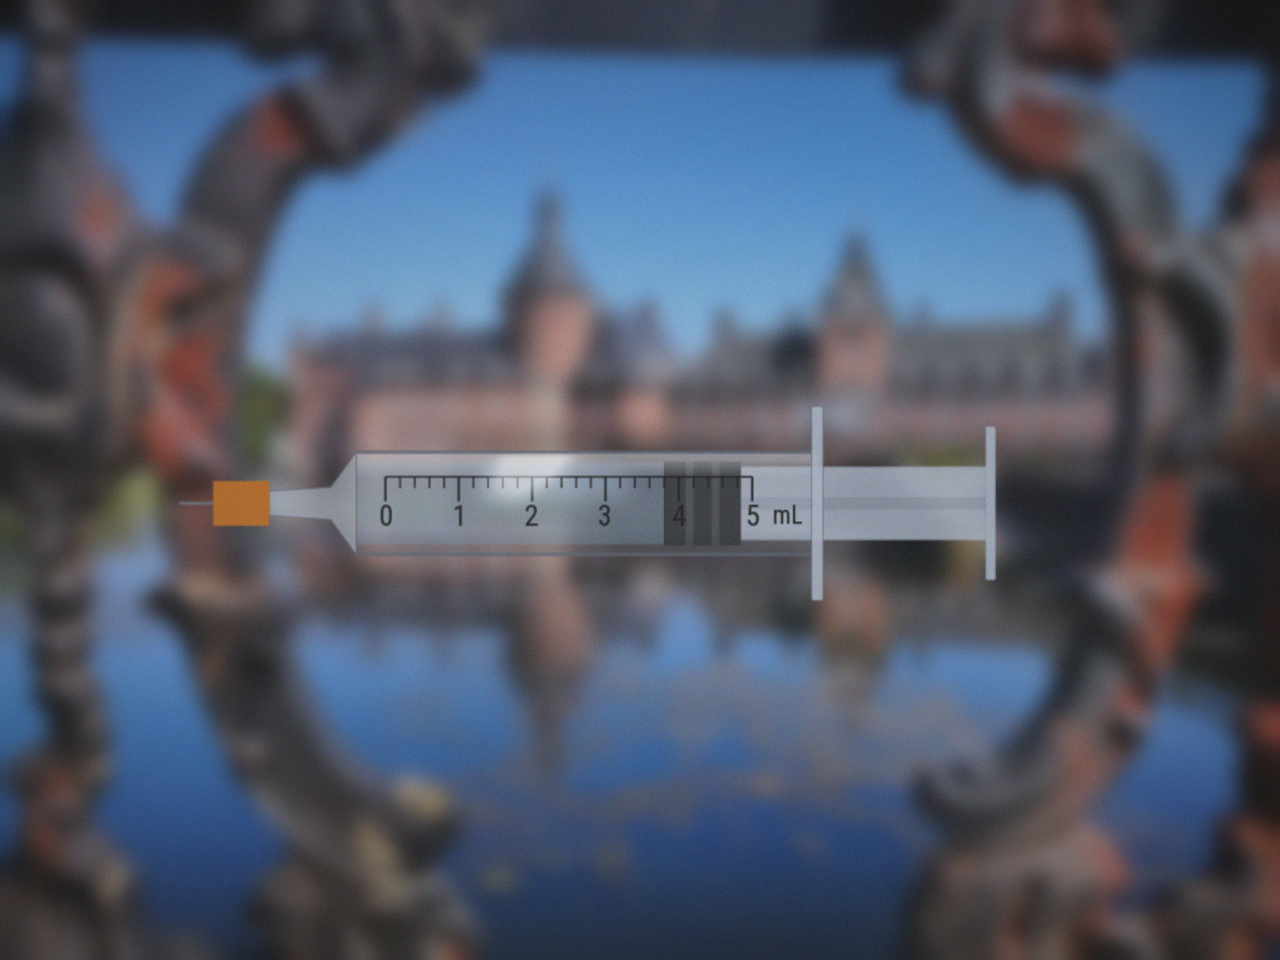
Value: 3.8,mL
